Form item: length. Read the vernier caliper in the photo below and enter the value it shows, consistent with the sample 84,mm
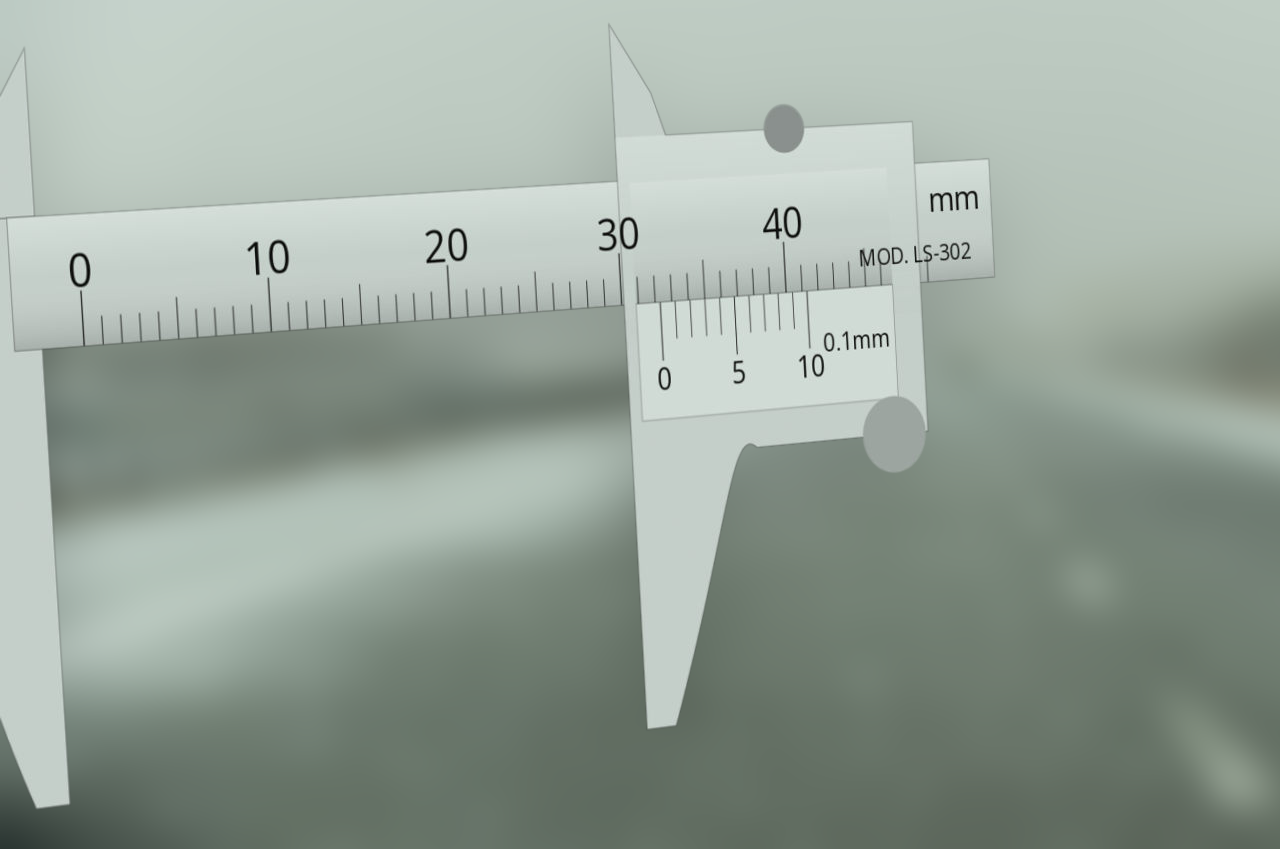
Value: 32.3,mm
